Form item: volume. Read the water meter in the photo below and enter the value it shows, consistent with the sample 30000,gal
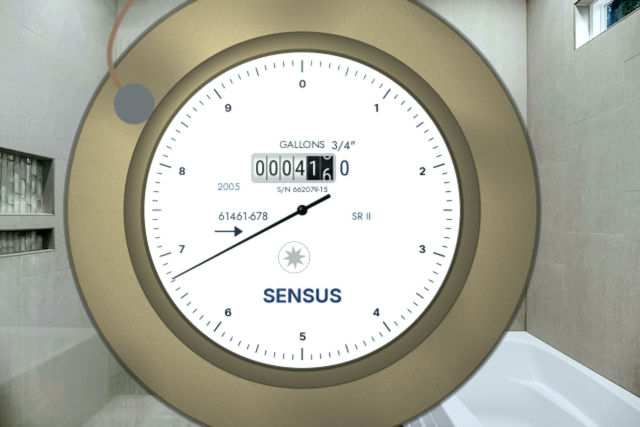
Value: 4156.7,gal
